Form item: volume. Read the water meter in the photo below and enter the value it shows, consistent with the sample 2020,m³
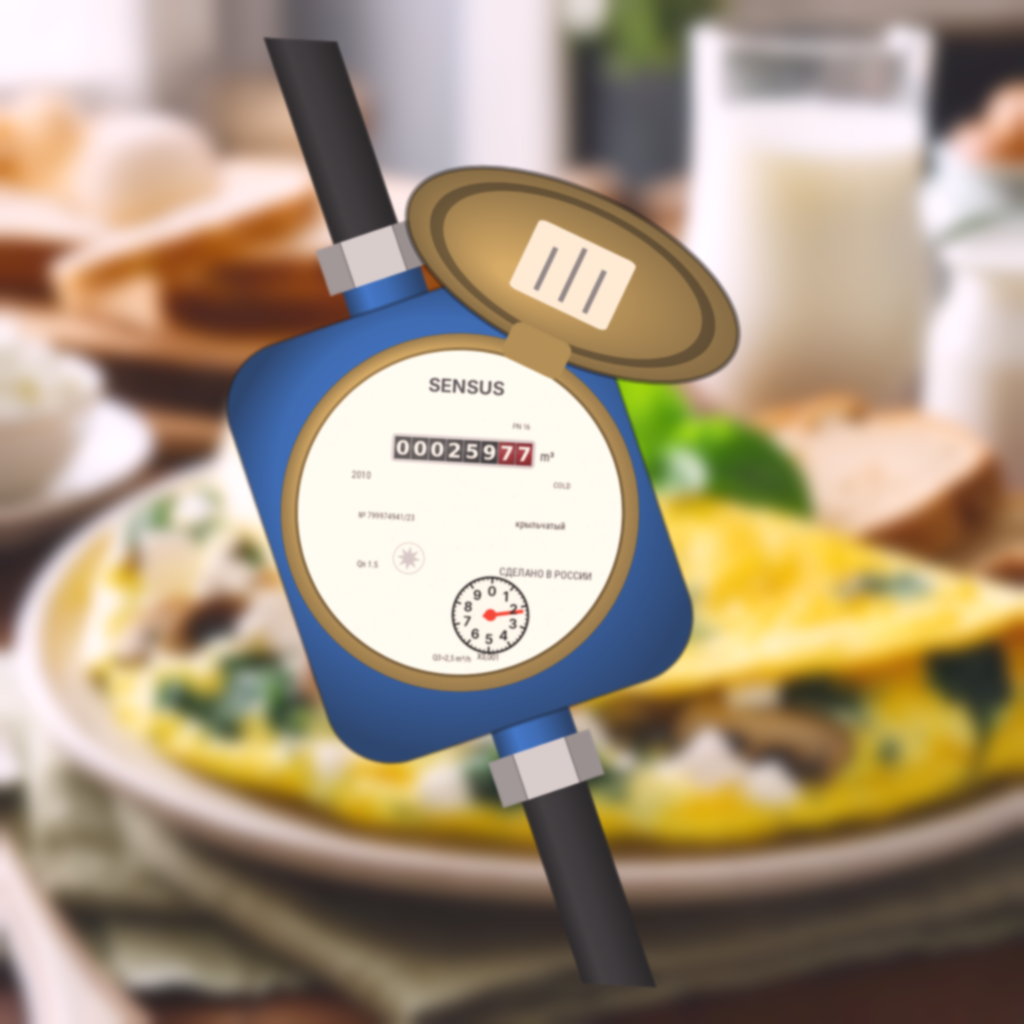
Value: 259.772,m³
